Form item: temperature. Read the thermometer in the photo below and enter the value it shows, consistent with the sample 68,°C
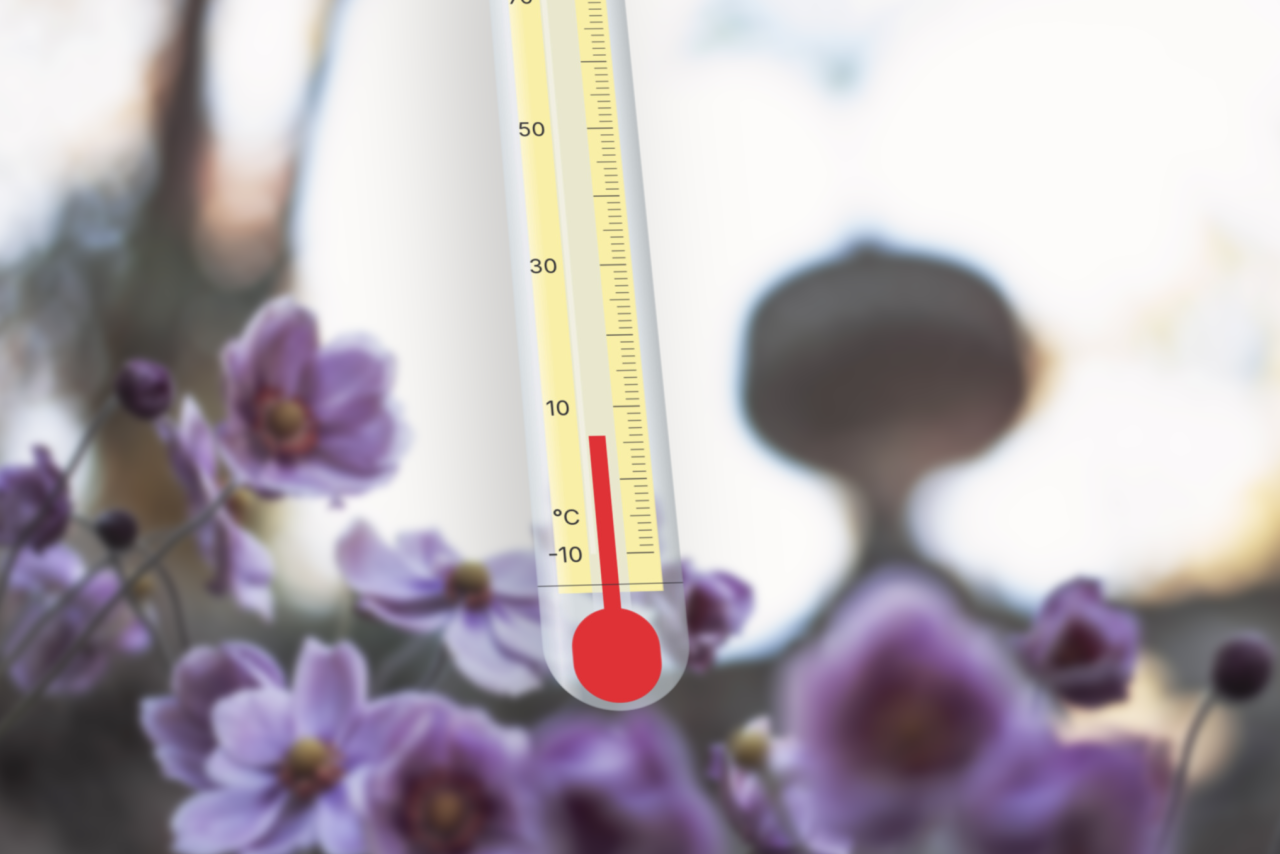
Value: 6,°C
